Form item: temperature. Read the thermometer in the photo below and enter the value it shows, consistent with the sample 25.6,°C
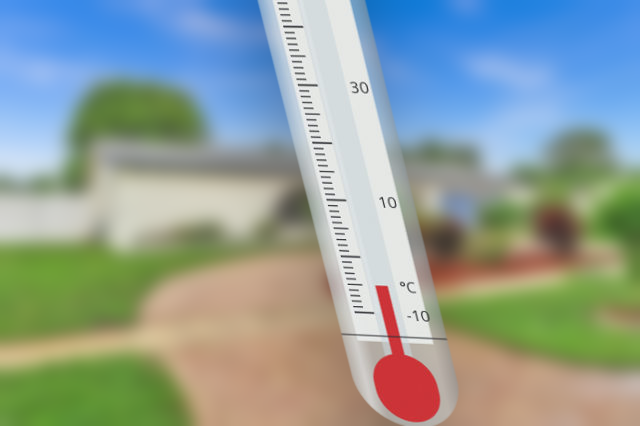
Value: -5,°C
